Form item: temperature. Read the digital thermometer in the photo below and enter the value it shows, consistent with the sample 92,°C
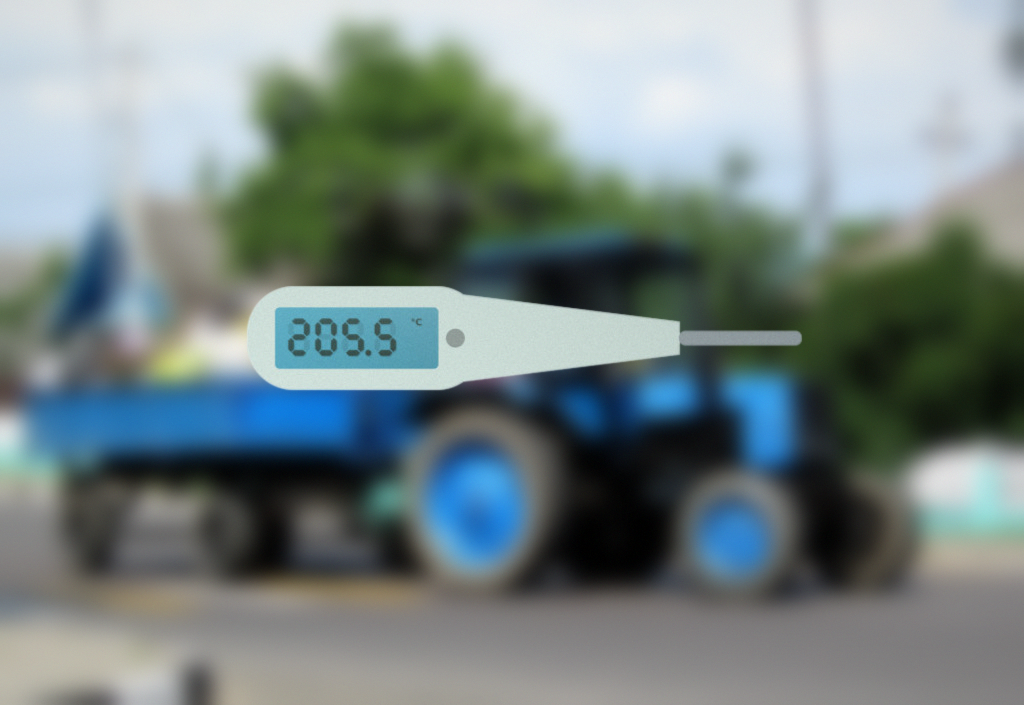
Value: 205.5,°C
